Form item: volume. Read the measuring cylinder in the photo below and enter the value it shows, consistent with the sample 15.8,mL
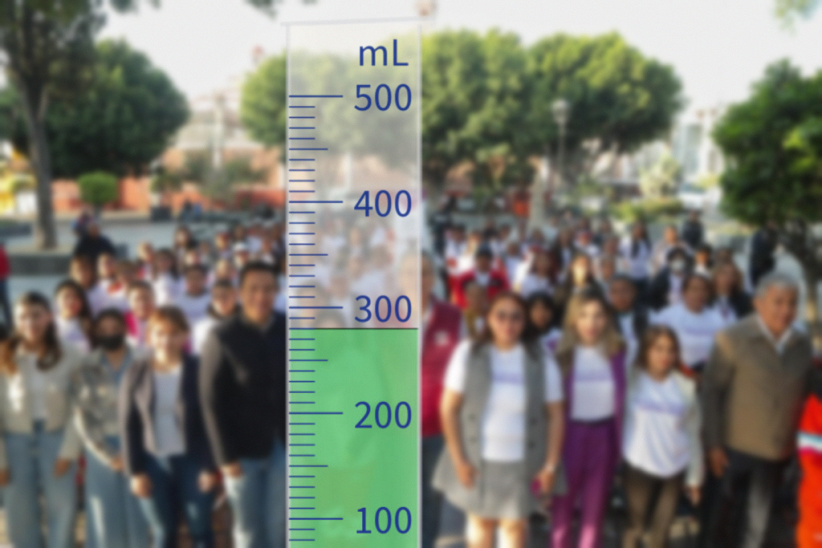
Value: 280,mL
